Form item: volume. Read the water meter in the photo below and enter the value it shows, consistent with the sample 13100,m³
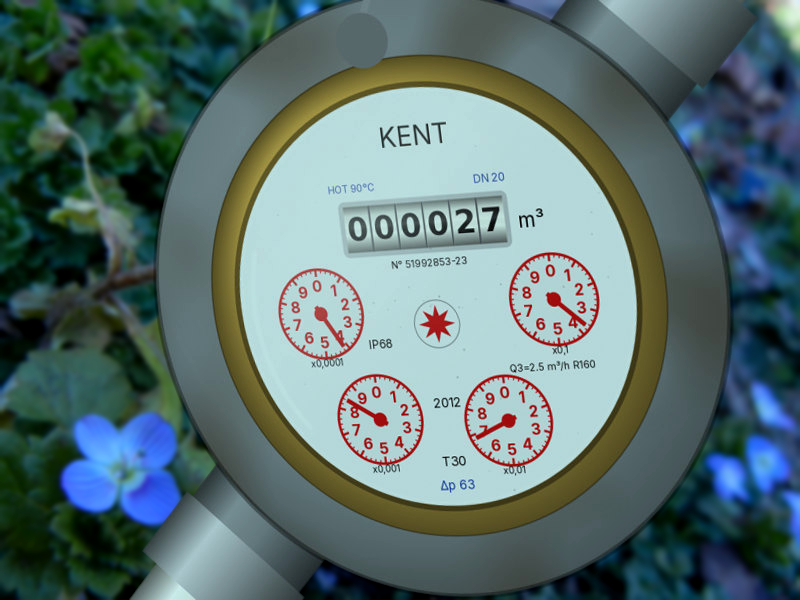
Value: 27.3684,m³
